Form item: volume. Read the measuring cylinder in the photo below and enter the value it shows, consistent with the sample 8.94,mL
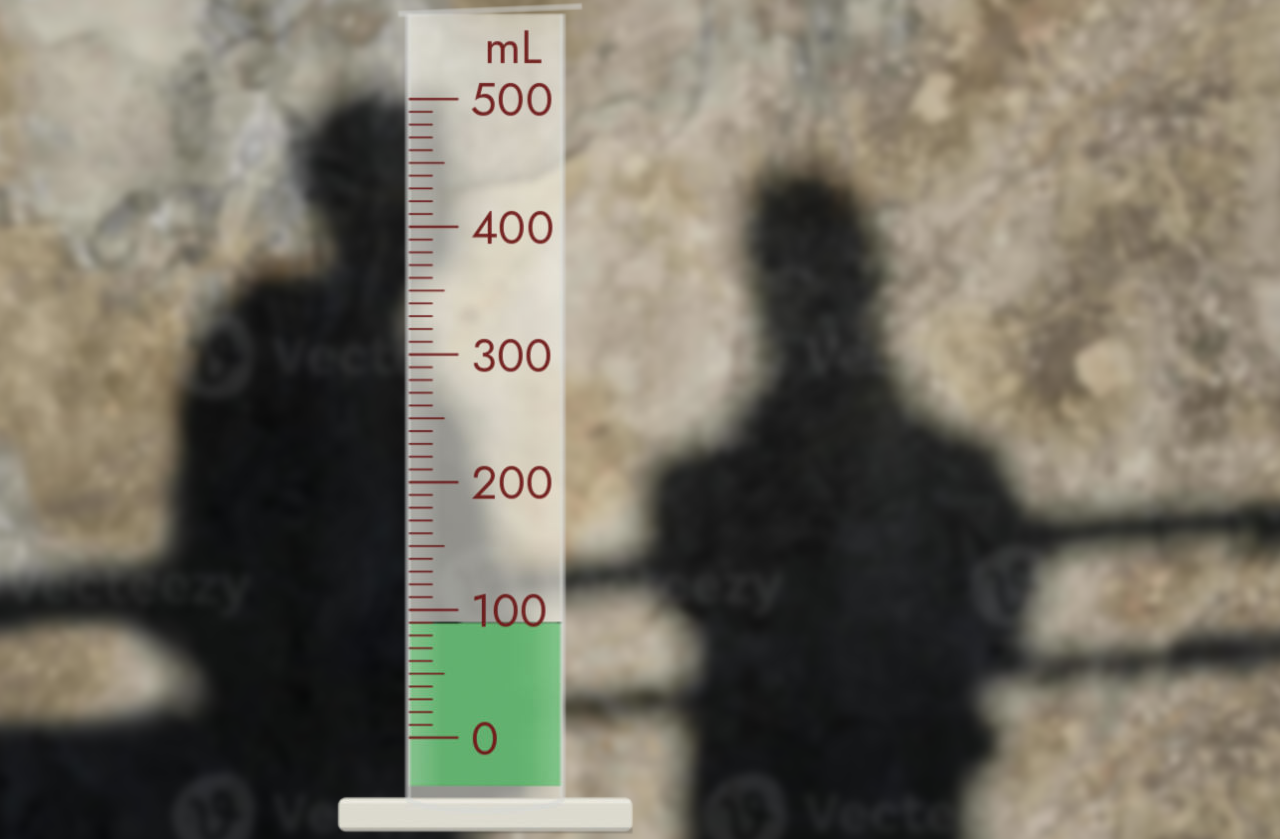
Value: 90,mL
